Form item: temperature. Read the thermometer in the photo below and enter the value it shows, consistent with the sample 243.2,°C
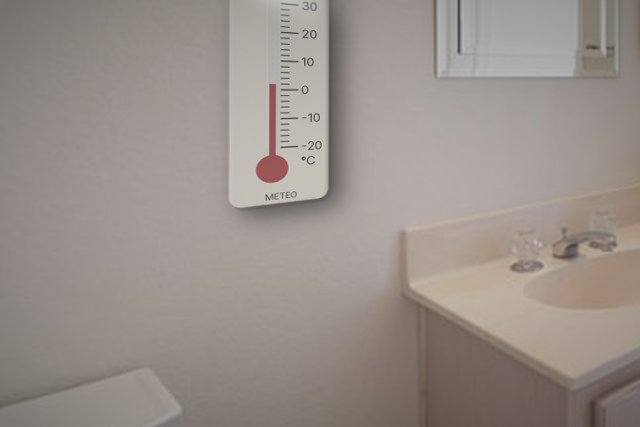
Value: 2,°C
